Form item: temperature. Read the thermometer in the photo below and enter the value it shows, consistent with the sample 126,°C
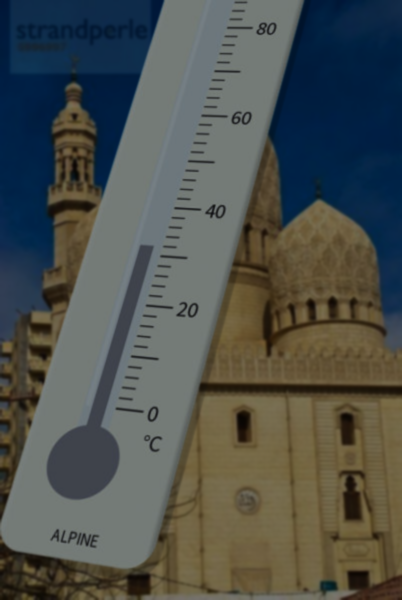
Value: 32,°C
